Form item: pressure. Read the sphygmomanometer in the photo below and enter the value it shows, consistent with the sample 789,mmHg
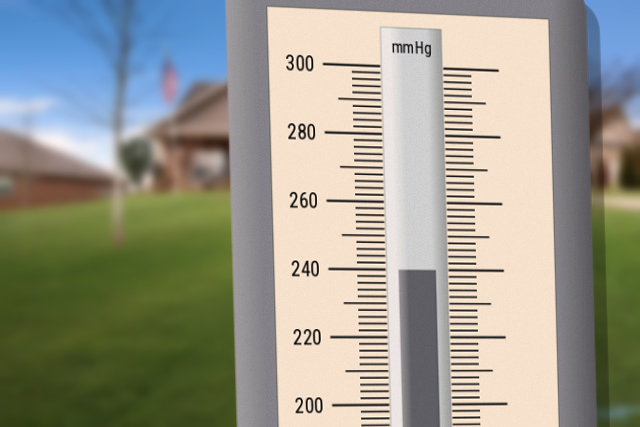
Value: 240,mmHg
